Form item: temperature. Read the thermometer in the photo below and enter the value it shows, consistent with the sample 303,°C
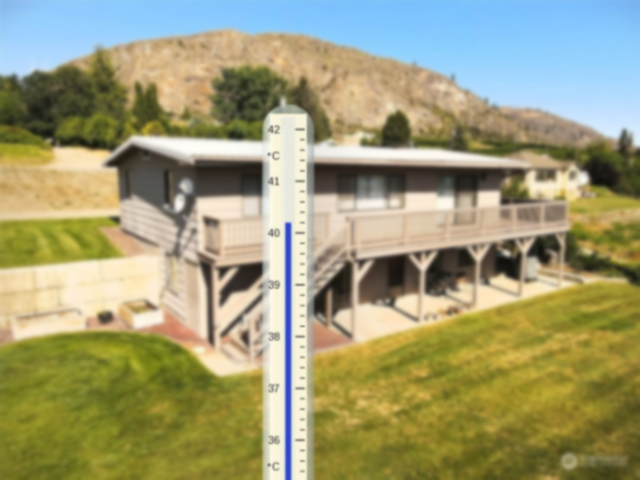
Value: 40.2,°C
